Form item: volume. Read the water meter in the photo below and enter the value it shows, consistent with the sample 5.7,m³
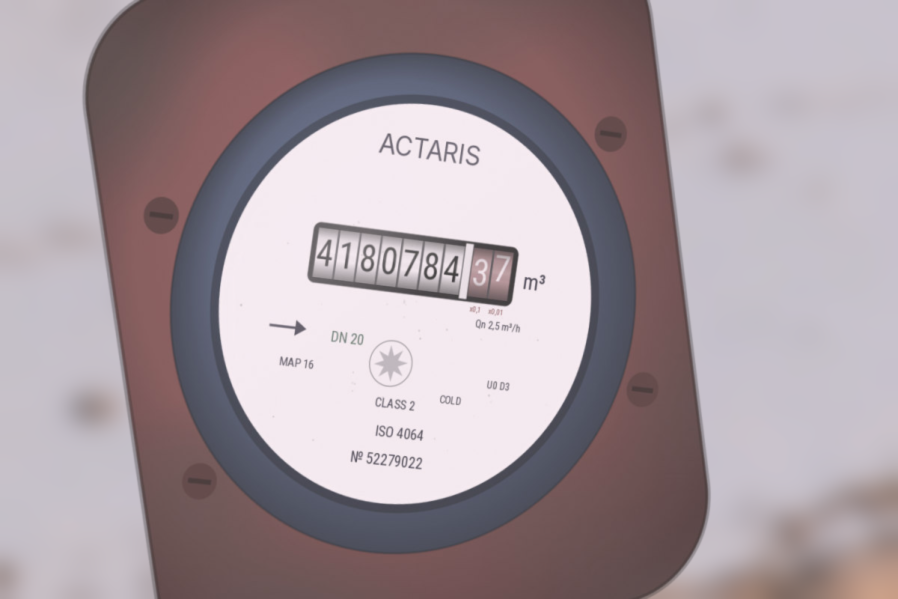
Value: 4180784.37,m³
